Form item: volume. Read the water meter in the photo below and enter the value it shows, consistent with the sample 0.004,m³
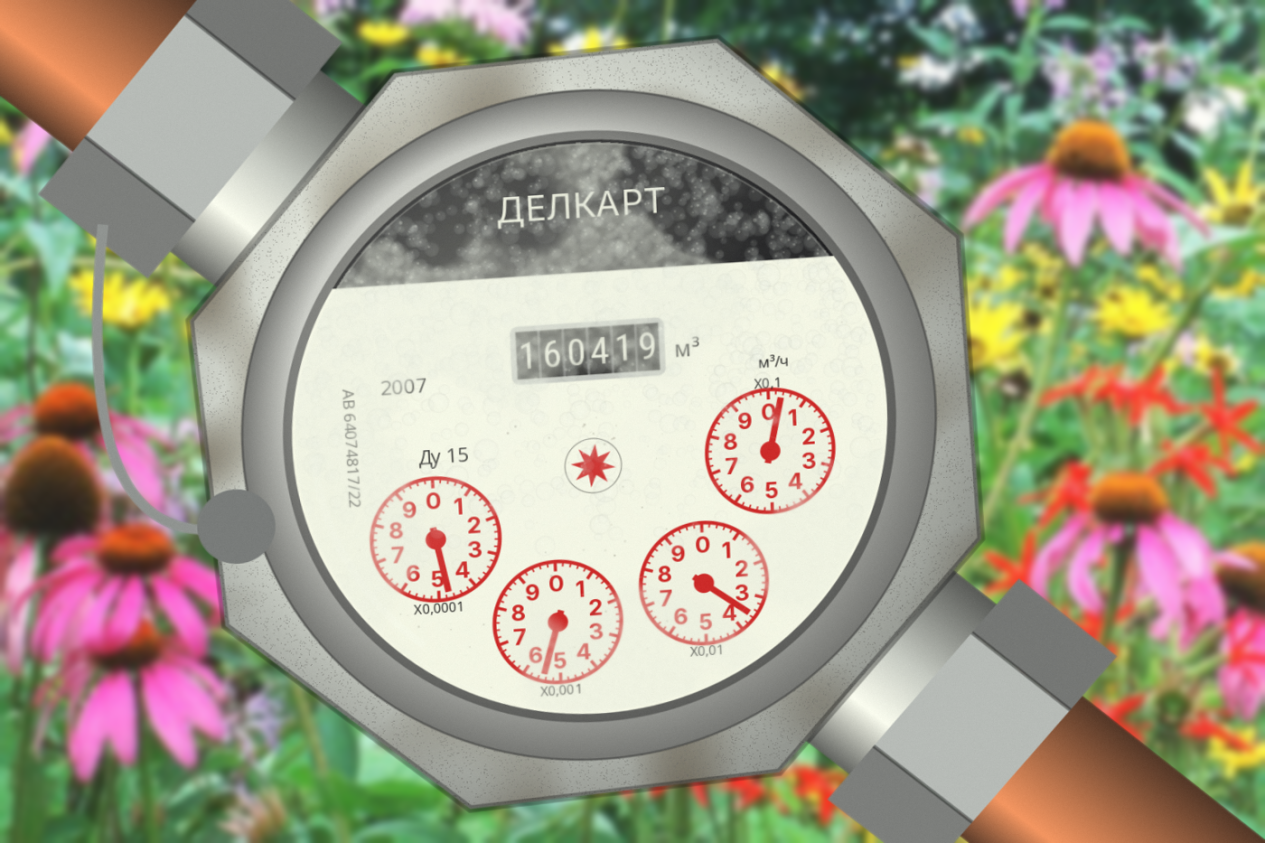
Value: 160419.0354,m³
